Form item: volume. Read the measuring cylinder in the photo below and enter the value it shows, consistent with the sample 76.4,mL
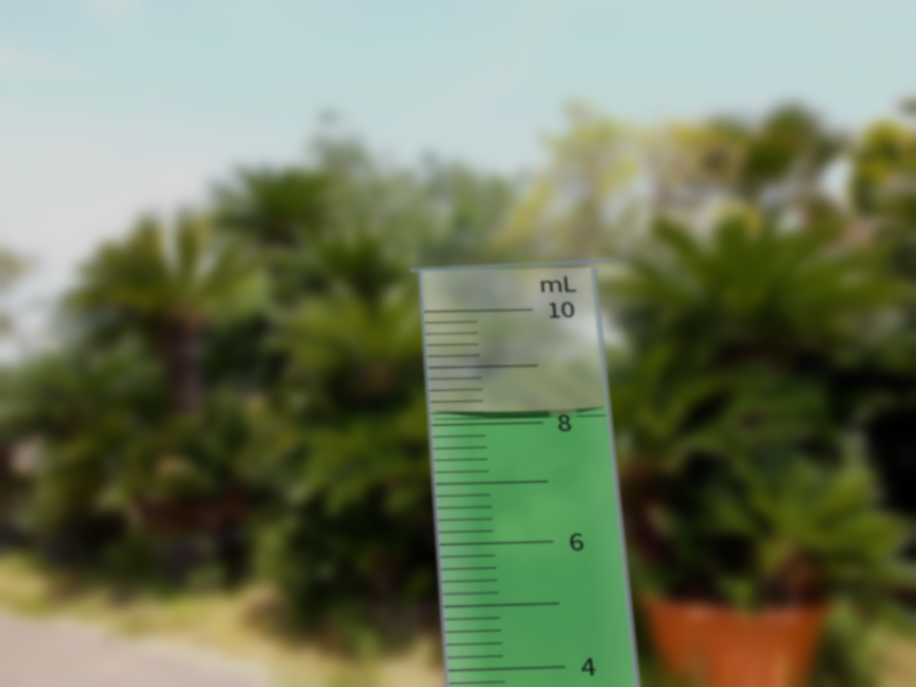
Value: 8.1,mL
